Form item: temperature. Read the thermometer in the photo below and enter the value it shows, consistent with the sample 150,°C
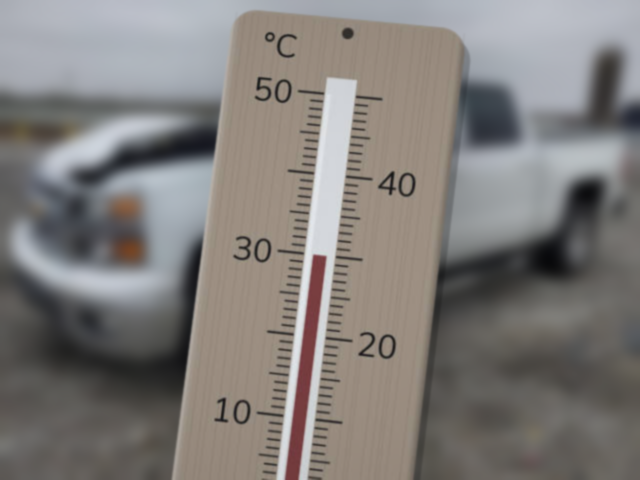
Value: 30,°C
